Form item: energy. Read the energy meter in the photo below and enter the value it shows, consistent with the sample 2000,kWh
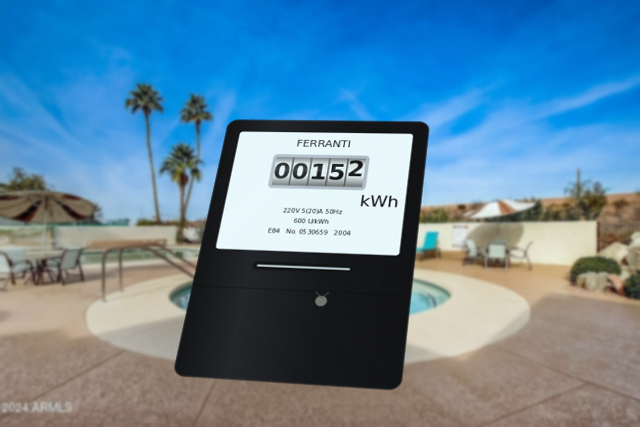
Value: 152,kWh
